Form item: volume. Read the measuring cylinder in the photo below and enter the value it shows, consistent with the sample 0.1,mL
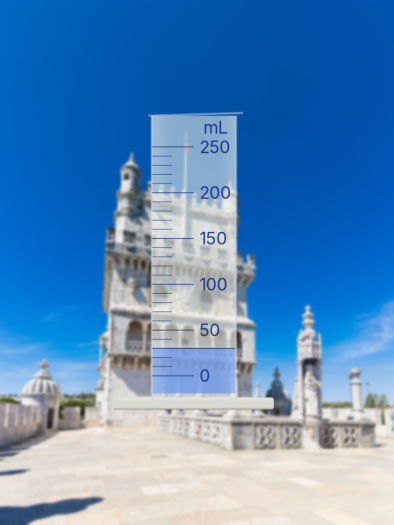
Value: 30,mL
